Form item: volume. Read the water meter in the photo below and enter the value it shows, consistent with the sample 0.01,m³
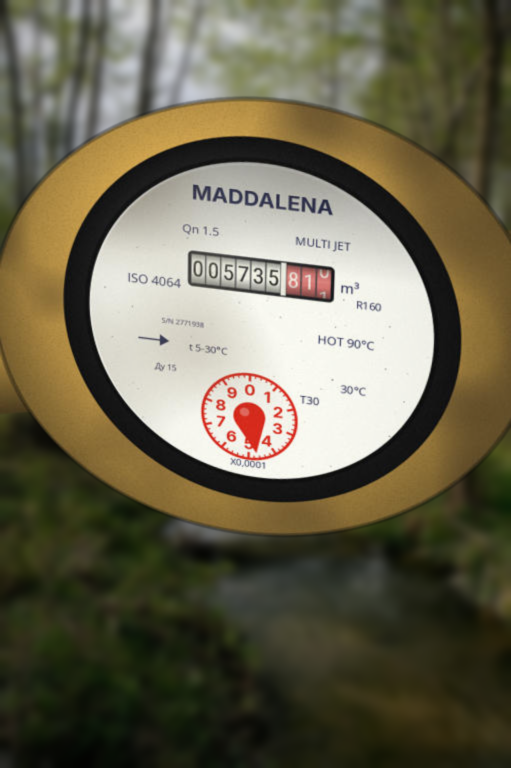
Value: 5735.8104,m³
